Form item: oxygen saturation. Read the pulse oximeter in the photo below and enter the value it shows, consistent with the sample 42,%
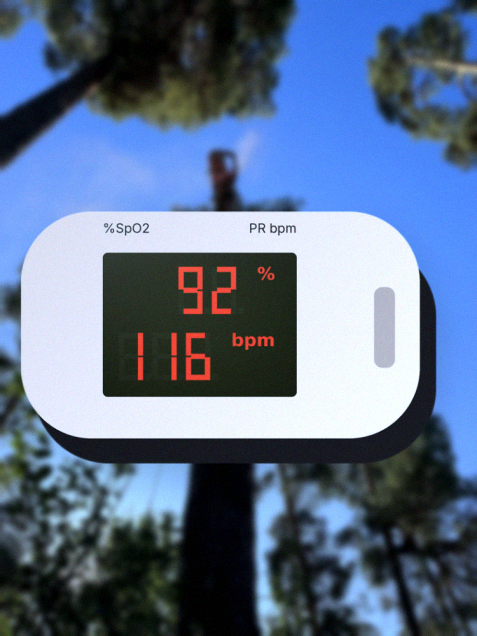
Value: 92,%
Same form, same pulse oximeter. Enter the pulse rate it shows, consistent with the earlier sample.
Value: 116,bpm
